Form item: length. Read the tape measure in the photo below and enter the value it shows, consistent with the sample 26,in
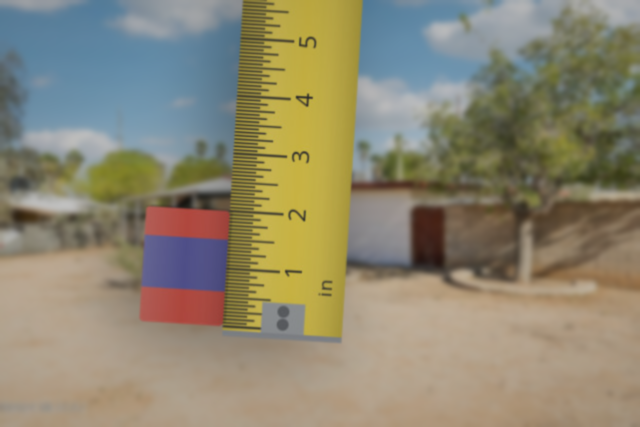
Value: 2,in
